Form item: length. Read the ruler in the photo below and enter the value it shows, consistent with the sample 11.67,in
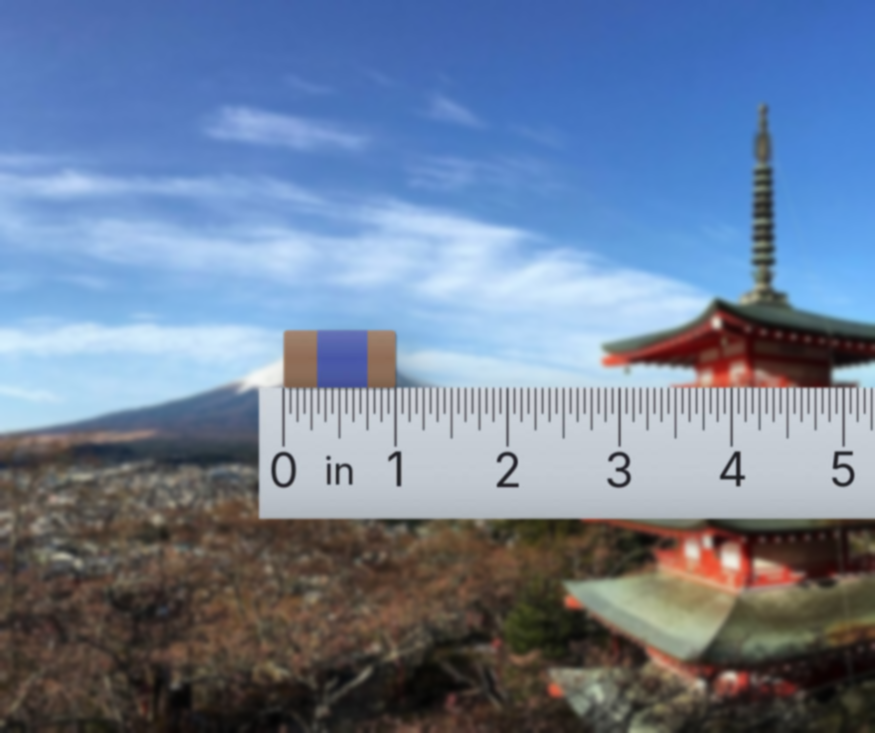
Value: 1,in
